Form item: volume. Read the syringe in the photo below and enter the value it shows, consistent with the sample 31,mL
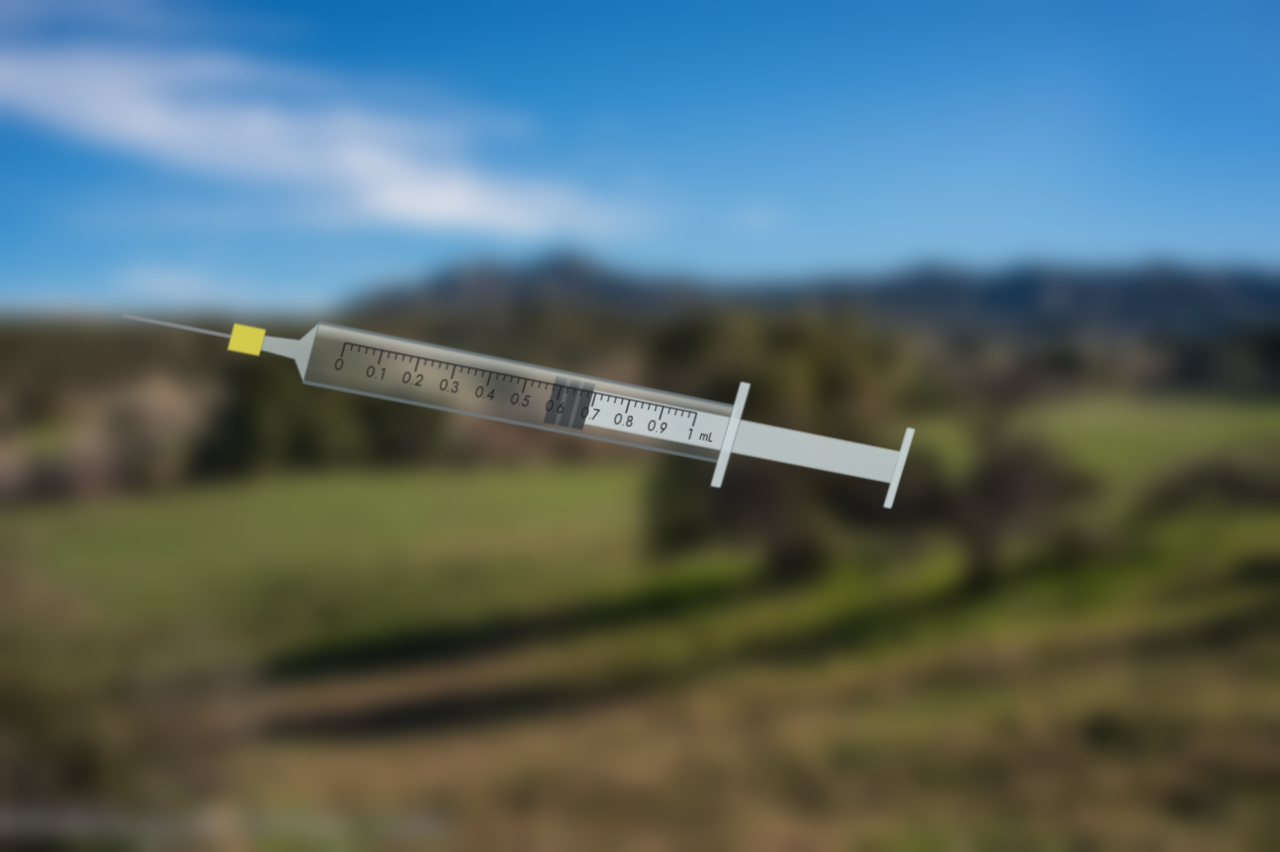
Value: 0.58,mL
